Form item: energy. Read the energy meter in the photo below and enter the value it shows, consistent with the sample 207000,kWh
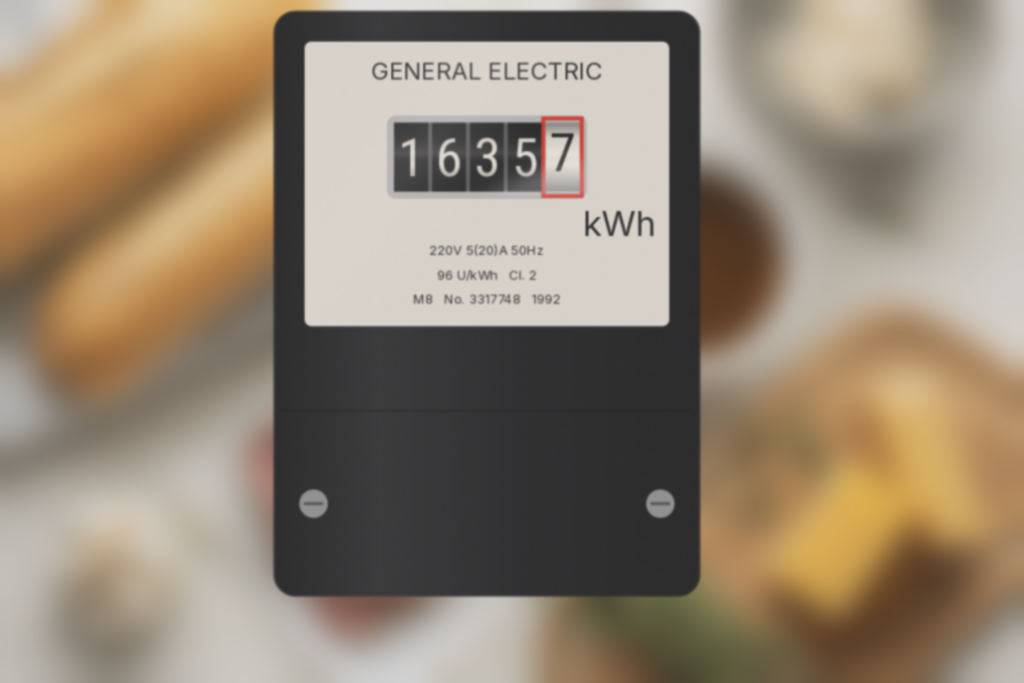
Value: 1635.7,kWh
